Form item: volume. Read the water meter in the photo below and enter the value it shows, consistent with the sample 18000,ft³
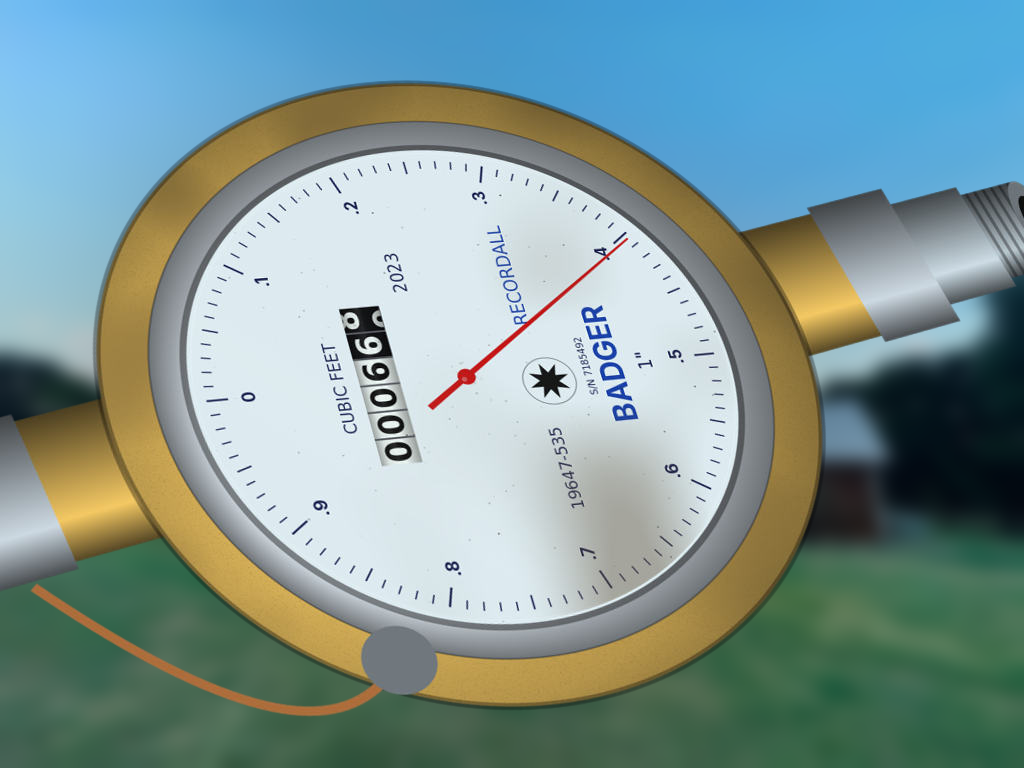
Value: 668.40,ft³
